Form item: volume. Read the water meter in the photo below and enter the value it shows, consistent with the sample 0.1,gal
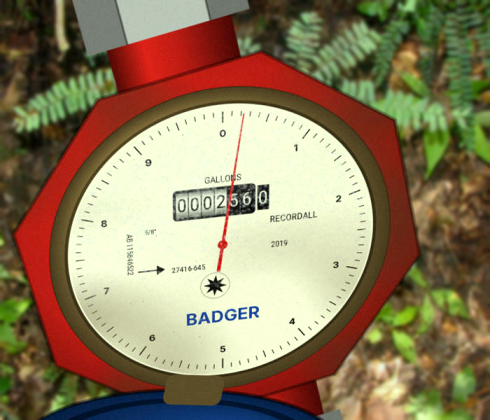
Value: 2560.2,gal
